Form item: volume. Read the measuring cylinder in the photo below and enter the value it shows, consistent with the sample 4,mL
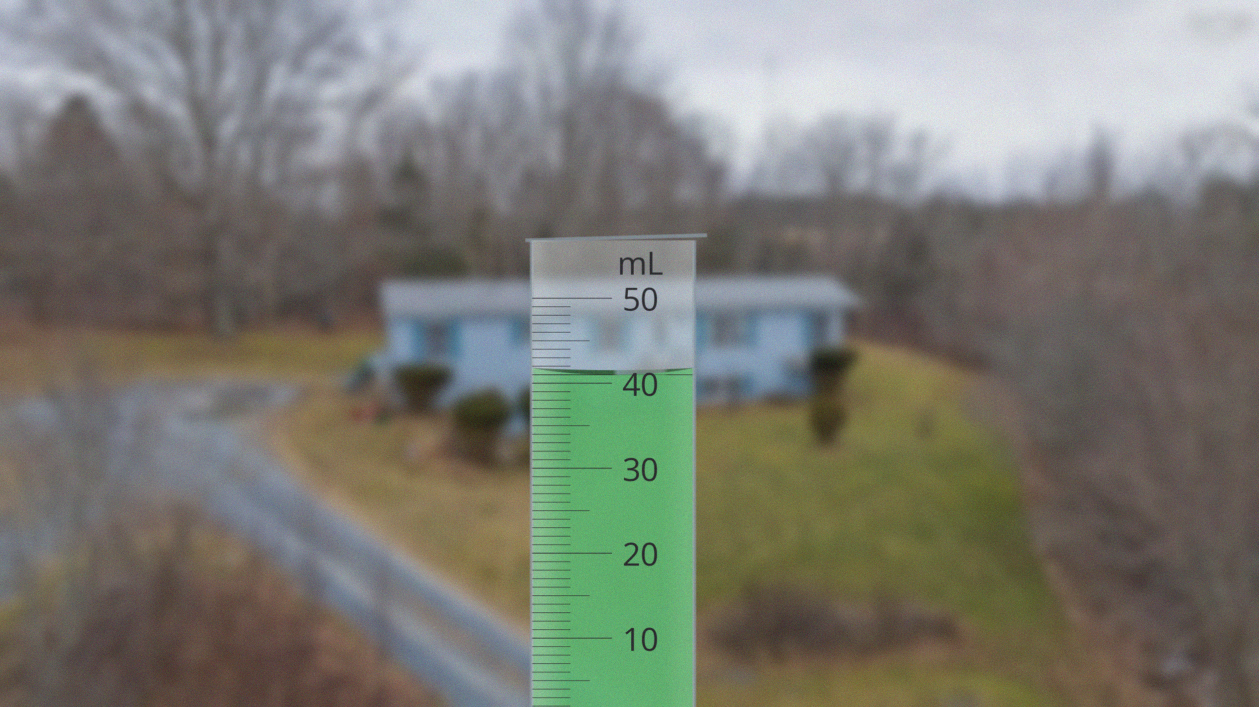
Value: 41,mL
